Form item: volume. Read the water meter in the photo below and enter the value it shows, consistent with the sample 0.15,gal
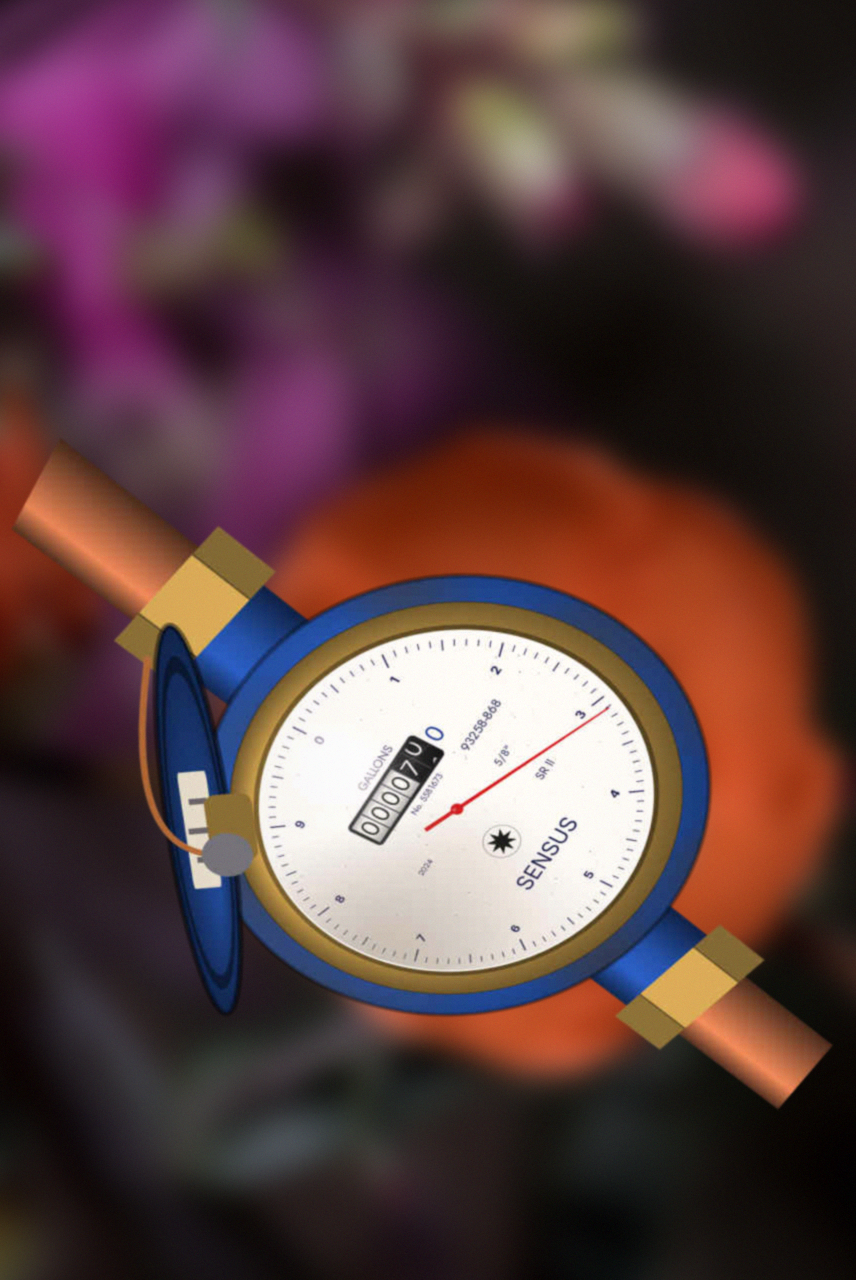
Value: 703.1,gal
